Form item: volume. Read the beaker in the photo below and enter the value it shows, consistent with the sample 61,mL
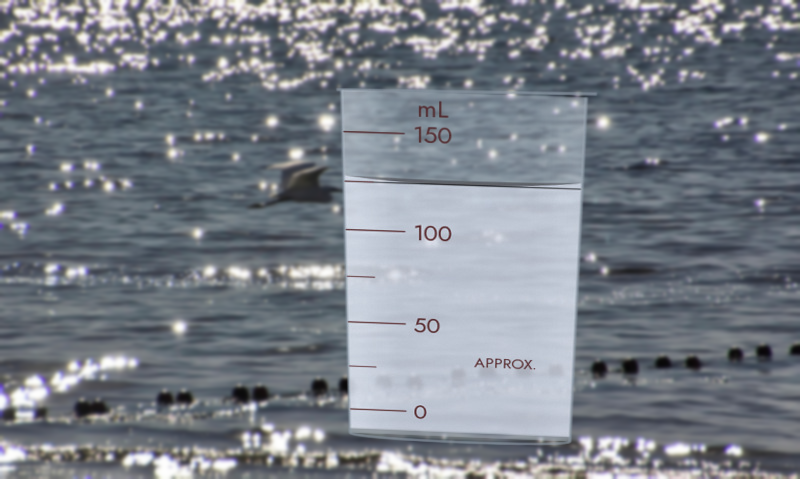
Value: 125,mL
